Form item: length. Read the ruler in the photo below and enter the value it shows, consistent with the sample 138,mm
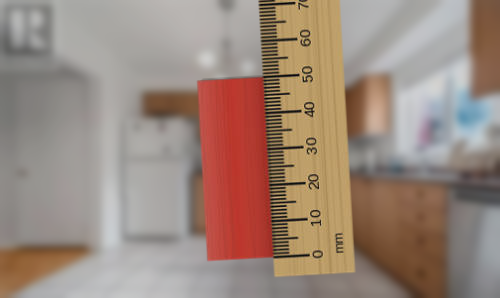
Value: 50,mm
